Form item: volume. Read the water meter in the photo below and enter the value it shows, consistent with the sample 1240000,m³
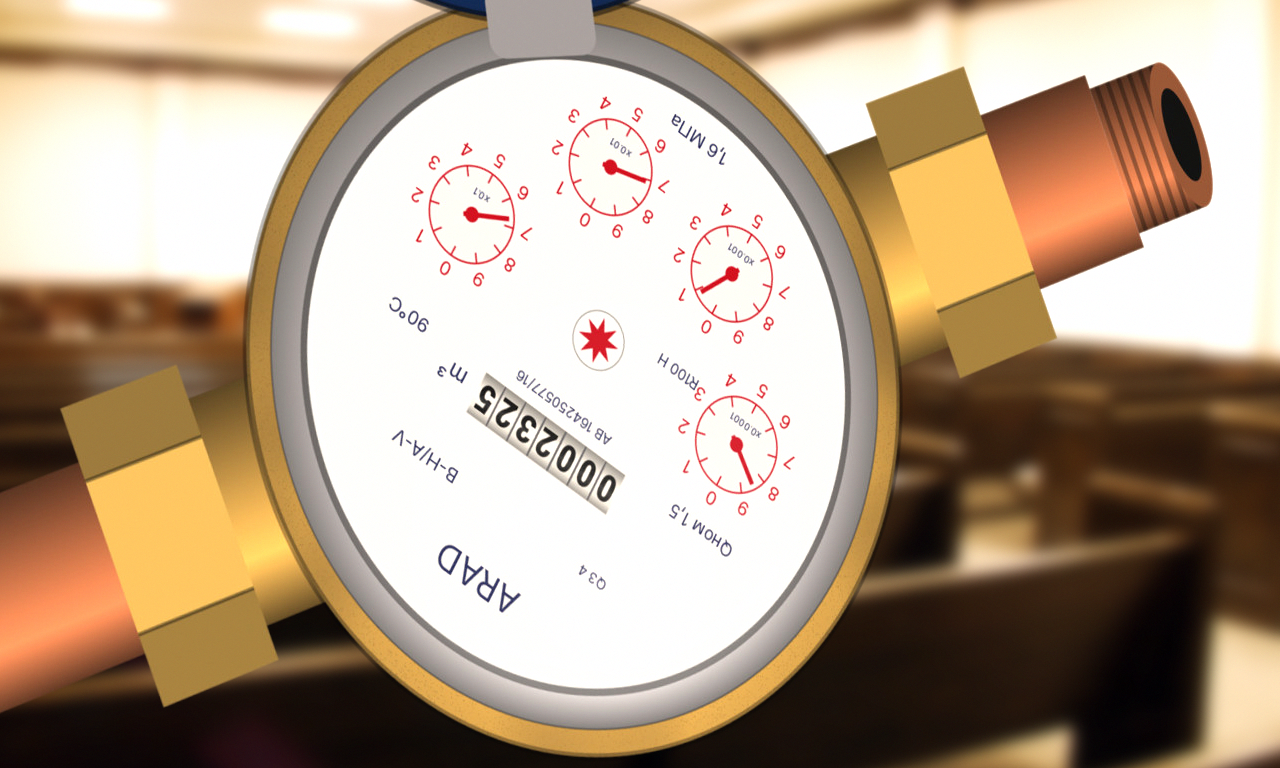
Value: 2325.6708,m³
